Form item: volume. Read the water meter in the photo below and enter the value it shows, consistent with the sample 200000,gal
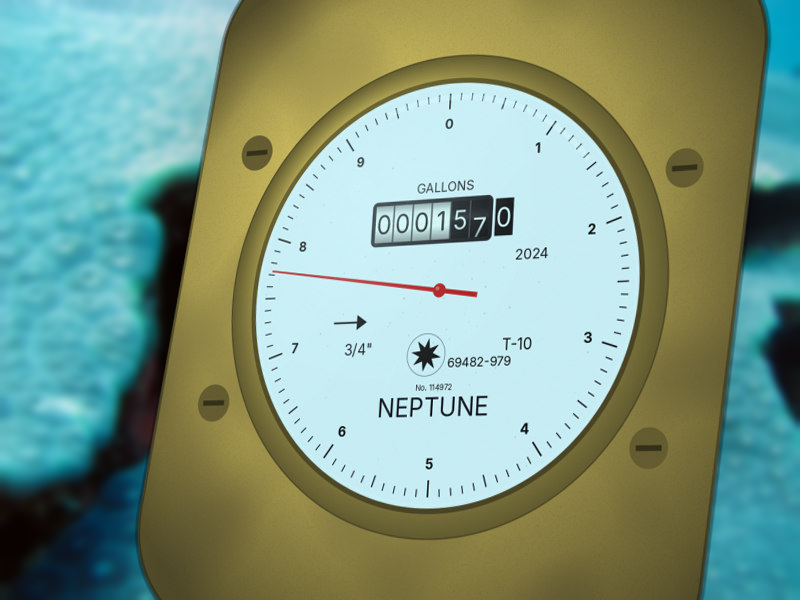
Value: 1567.7,gal
